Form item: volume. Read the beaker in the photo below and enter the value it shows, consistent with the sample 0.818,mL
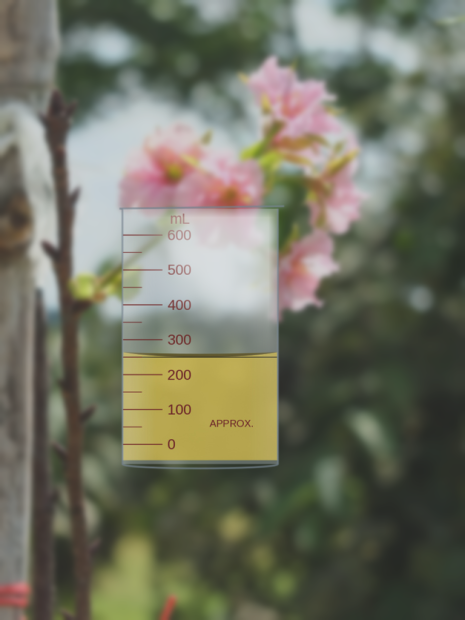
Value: 250,mL
